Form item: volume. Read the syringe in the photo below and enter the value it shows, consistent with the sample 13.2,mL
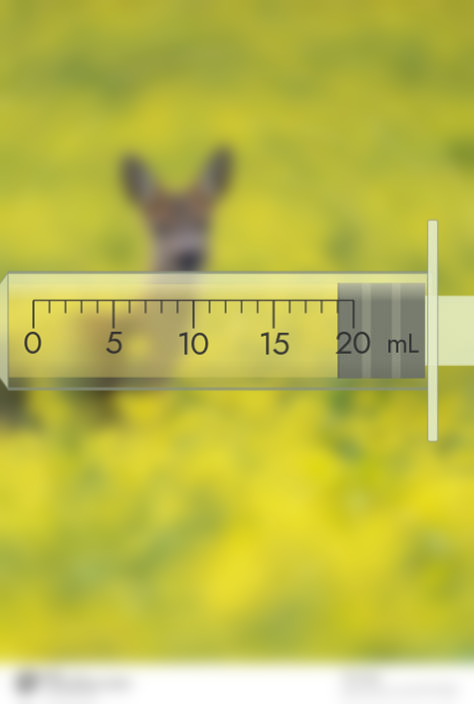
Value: 19,mL
